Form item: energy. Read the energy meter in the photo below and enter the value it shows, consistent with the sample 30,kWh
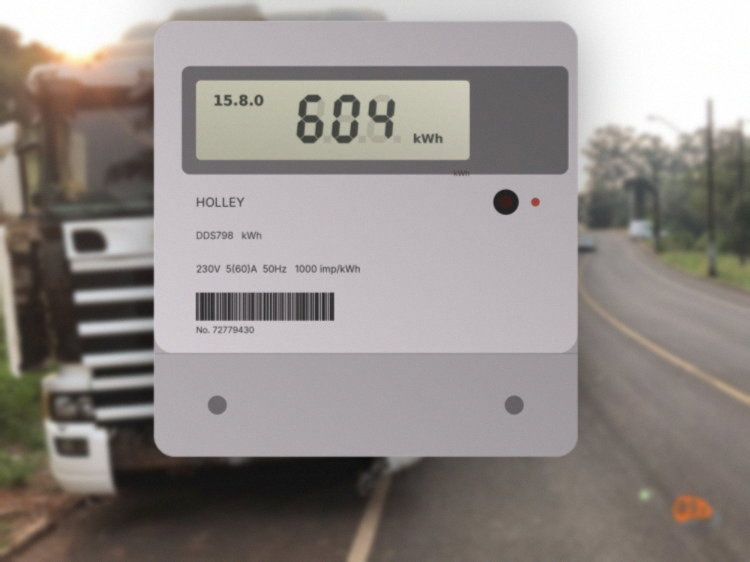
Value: 604,kWh
